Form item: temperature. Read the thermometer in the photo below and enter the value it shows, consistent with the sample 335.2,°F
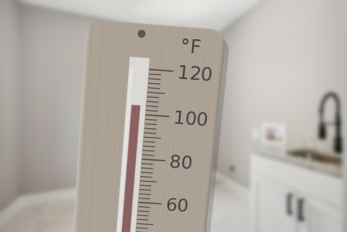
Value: 104,°F
